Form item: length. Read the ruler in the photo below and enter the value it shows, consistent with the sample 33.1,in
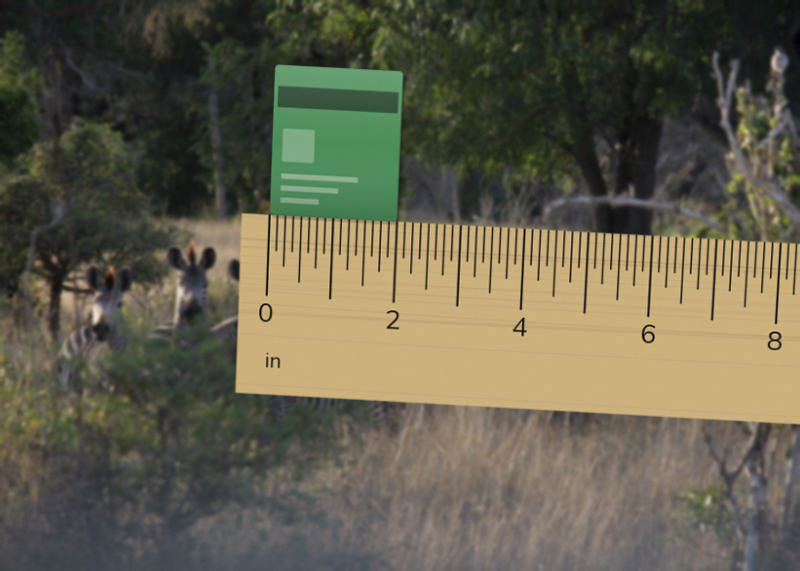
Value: 2,in
